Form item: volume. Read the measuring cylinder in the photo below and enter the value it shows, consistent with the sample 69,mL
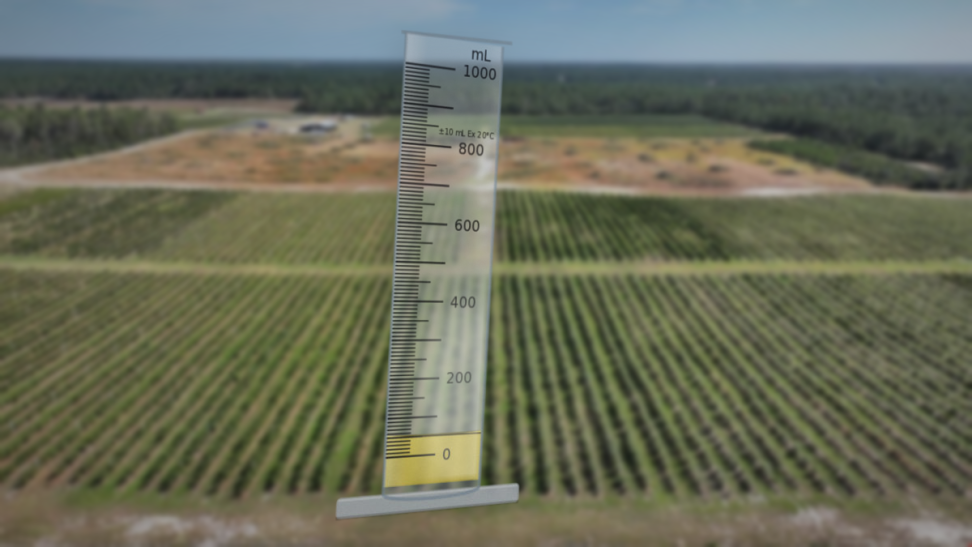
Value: 50,mL
